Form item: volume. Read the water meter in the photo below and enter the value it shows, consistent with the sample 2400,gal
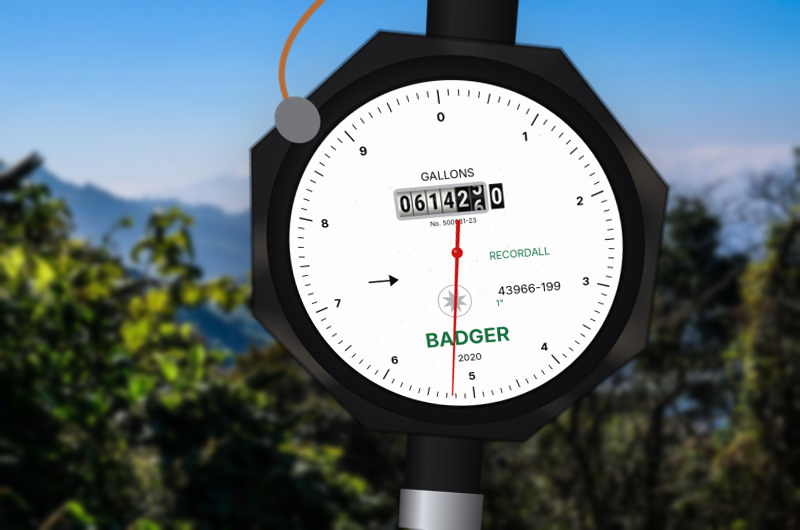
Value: 614255.2,gal
